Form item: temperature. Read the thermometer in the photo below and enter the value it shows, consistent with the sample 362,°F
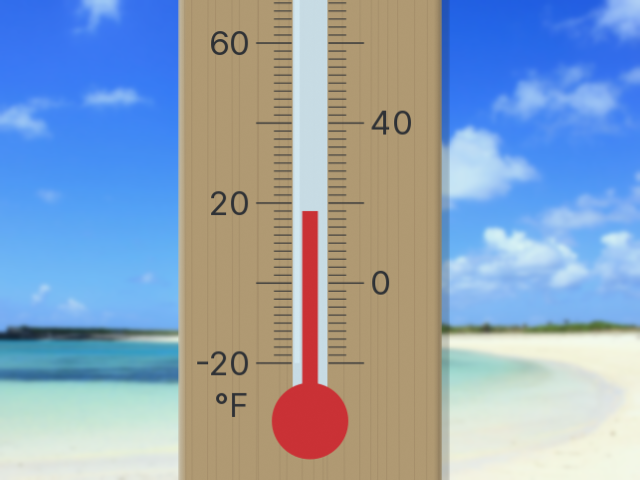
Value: 18,°F
